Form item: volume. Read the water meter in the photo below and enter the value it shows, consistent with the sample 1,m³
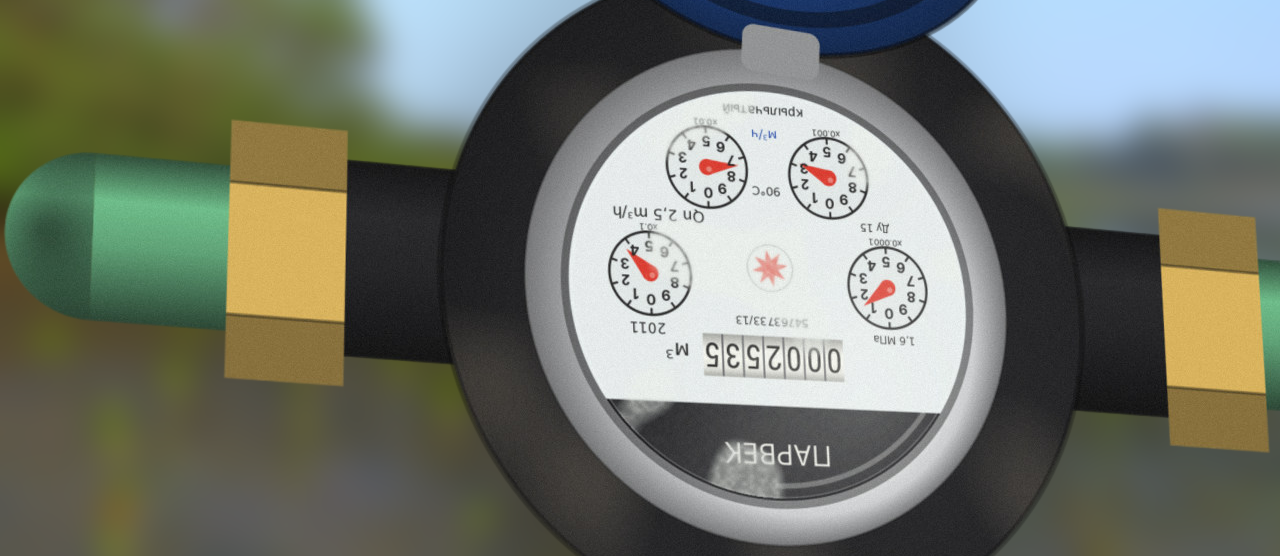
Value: 2535.3731,m³
